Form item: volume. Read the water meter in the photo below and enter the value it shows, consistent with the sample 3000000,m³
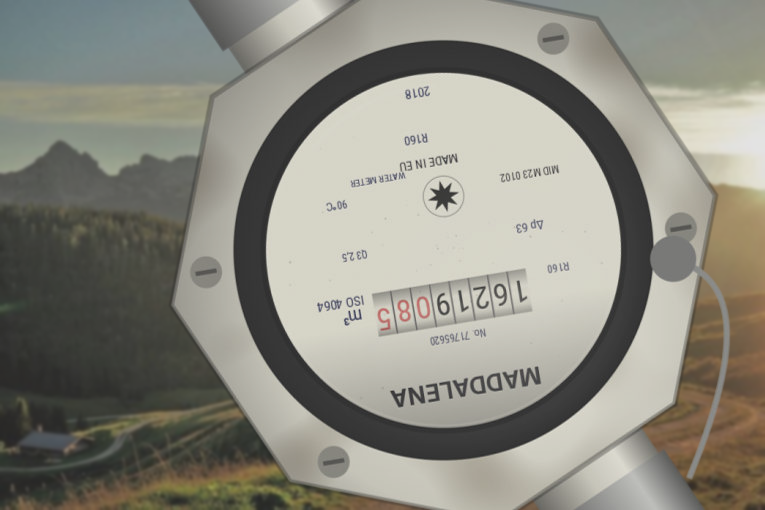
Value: 16219.085,m³
